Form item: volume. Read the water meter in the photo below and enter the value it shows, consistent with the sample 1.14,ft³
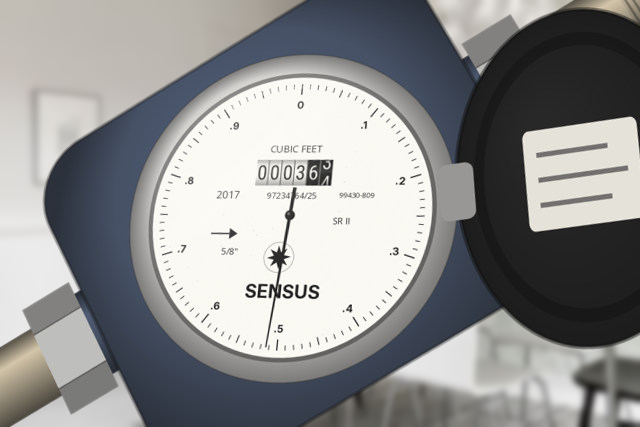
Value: 363.51,ft³
